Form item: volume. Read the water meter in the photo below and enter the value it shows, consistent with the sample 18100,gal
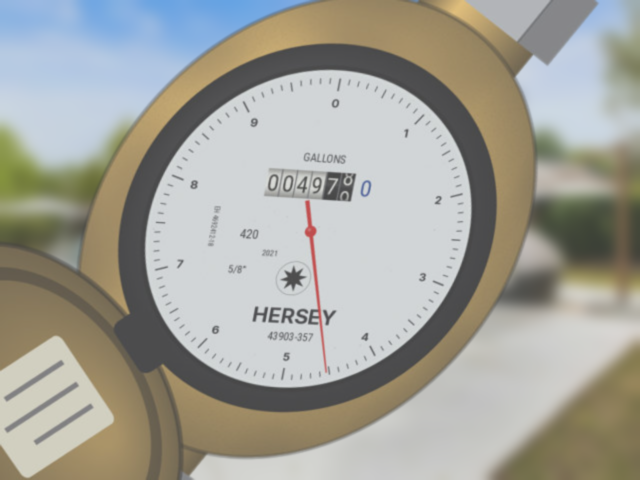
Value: 49784.5,gal
